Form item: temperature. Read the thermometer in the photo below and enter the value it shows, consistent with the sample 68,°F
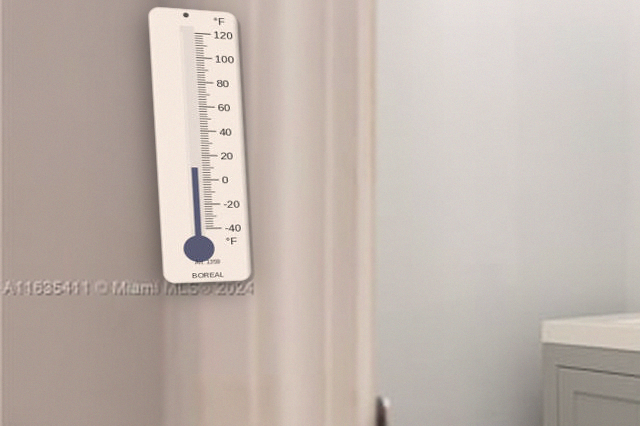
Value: 10,°F
